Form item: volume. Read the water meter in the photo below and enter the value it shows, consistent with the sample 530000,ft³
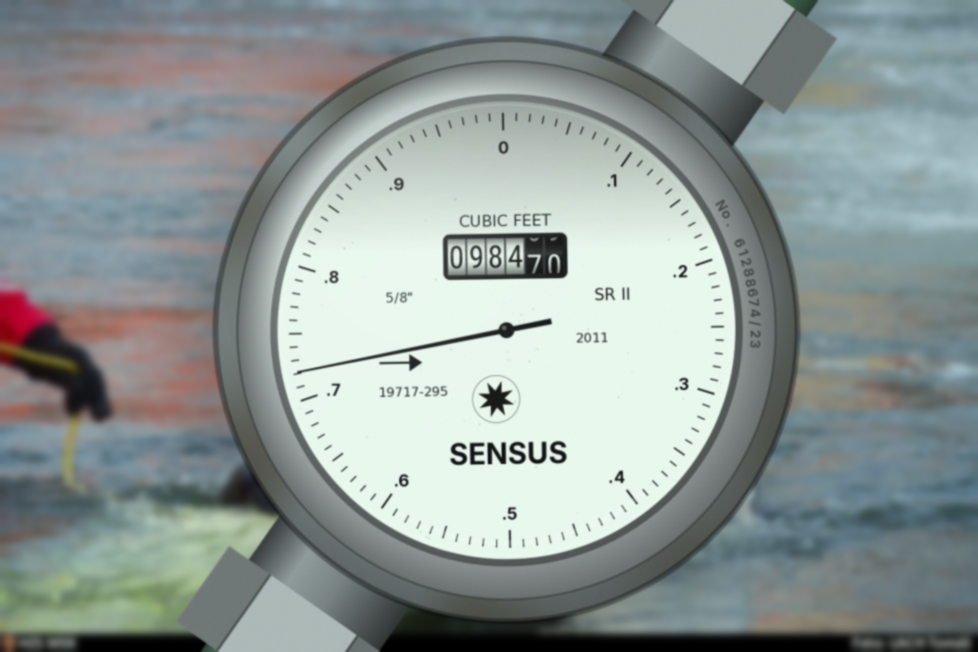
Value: 98469.72,ft³
